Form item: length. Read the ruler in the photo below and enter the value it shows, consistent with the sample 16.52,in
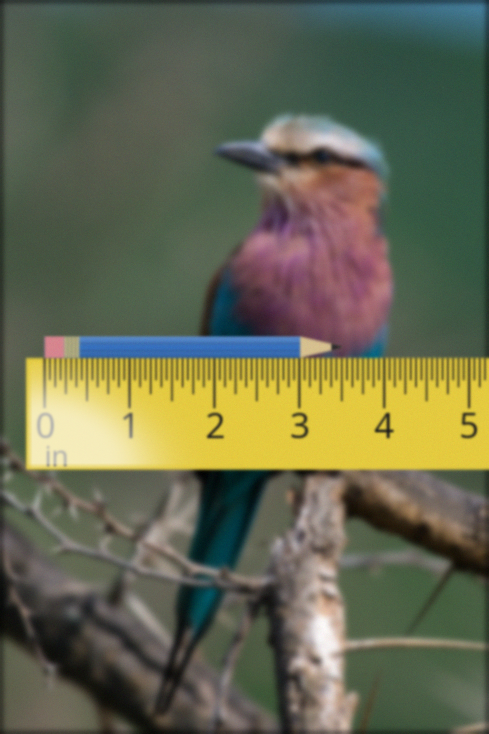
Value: 3.5,in
